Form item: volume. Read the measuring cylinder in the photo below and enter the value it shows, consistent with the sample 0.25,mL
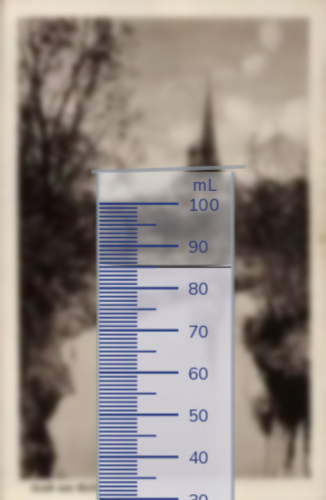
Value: 85,mL
